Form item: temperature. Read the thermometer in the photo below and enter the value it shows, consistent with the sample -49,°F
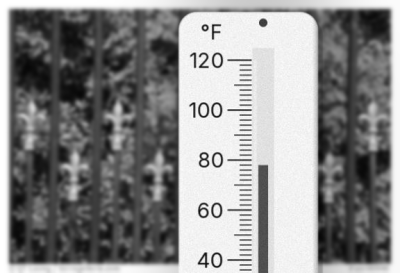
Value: 78,°F
